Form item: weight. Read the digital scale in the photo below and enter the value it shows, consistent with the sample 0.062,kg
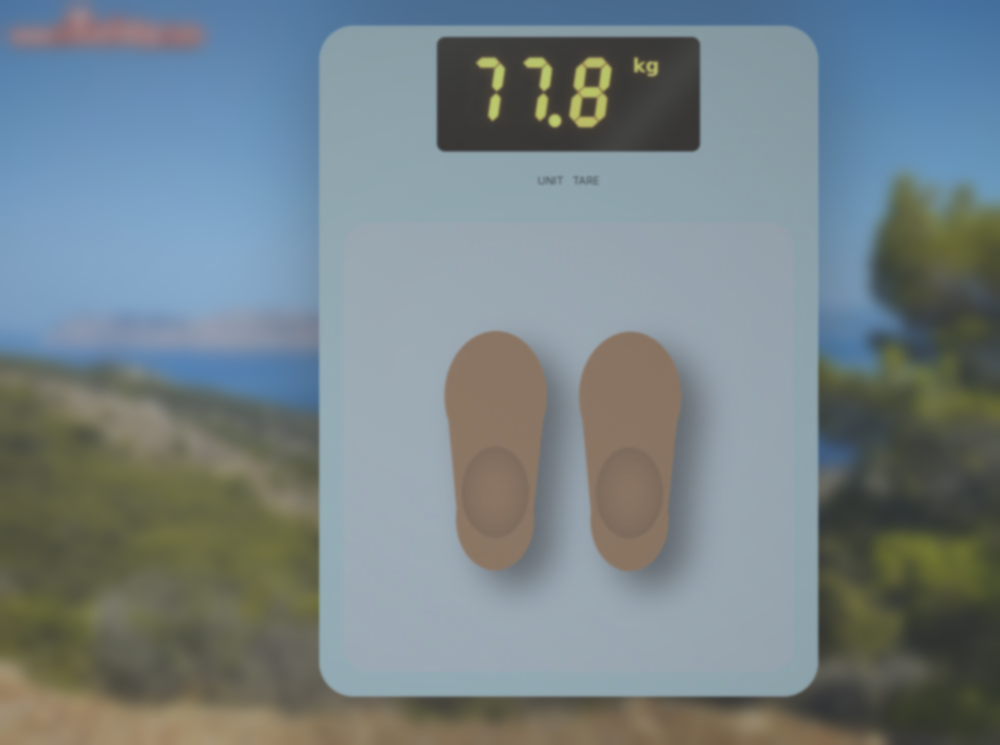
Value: 77.8,kg
